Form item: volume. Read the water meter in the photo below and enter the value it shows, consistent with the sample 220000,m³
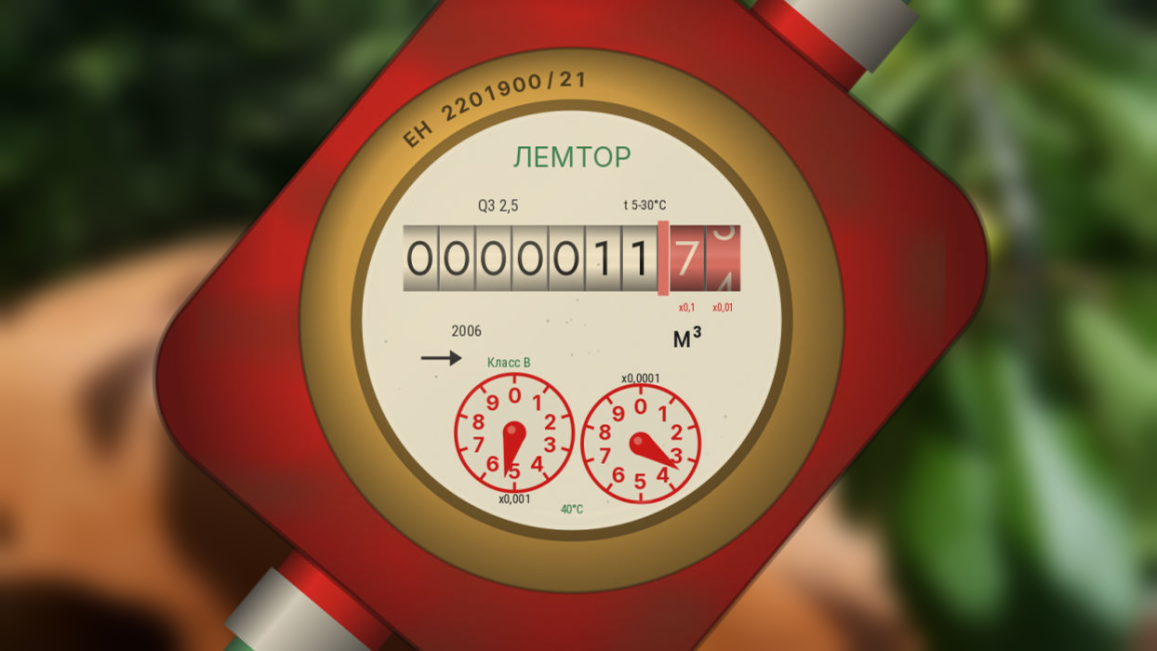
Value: 11.7353,m³
